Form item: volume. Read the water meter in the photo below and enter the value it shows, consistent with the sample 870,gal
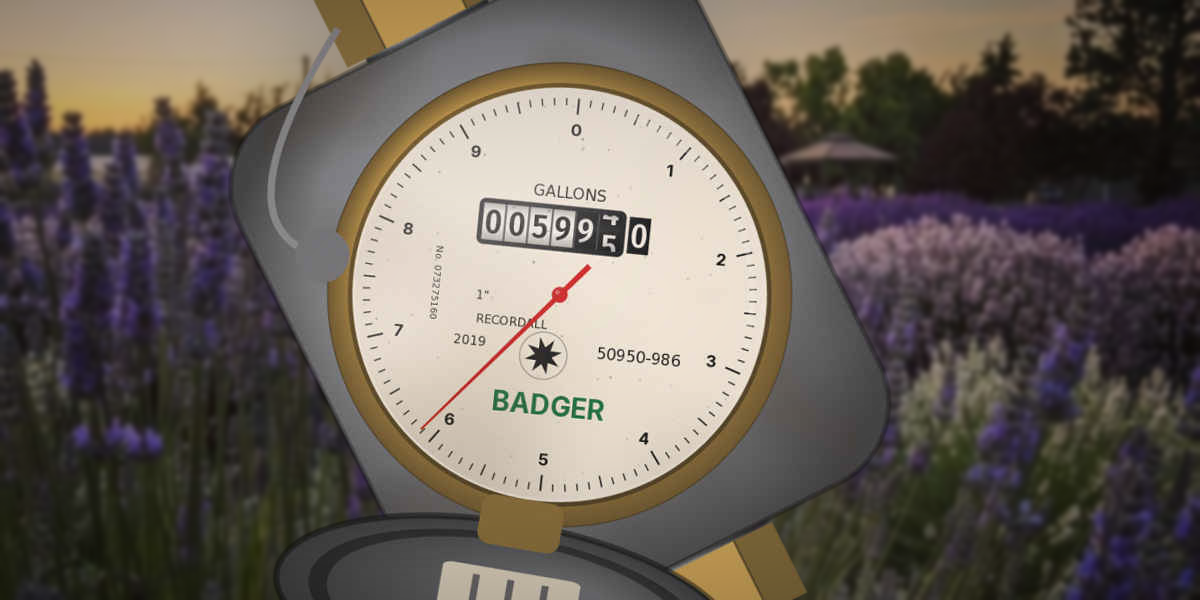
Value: 59946.1,gal
